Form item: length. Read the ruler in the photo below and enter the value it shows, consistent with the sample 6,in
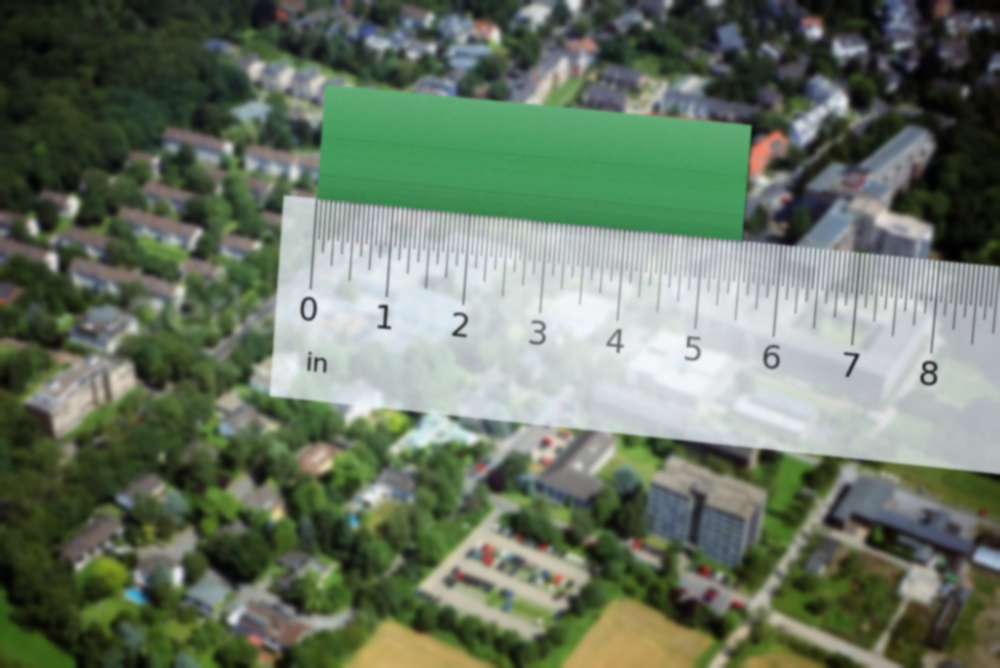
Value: 5.5,in
